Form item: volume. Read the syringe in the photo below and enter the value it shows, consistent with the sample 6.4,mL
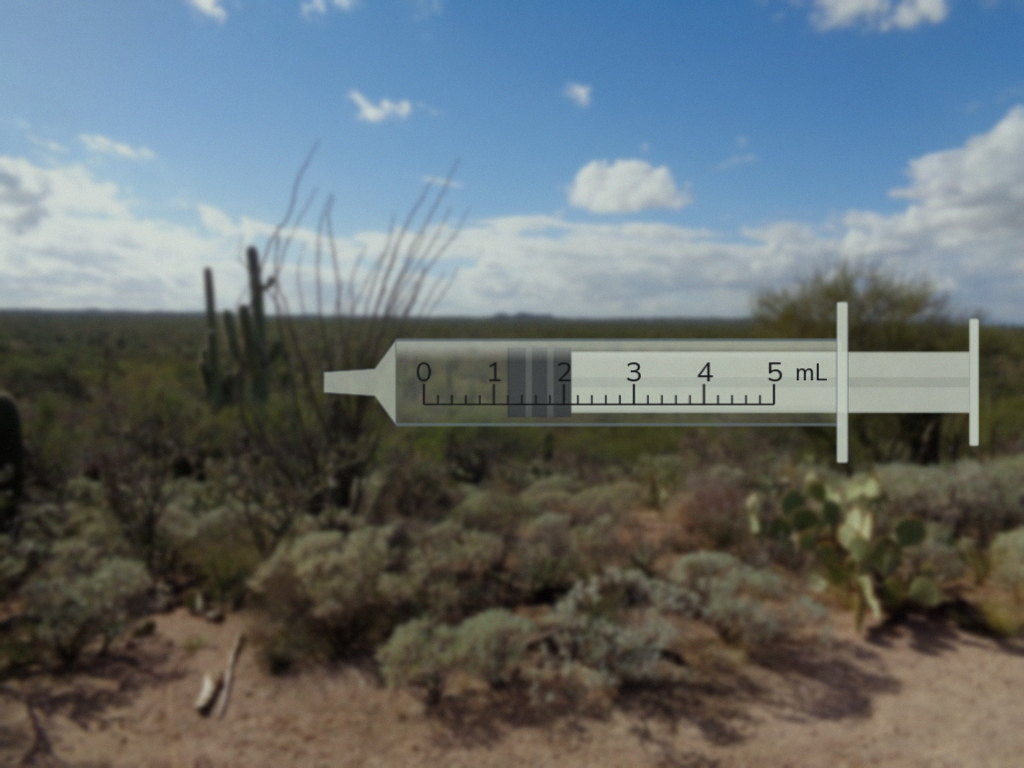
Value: 1.2,mL
